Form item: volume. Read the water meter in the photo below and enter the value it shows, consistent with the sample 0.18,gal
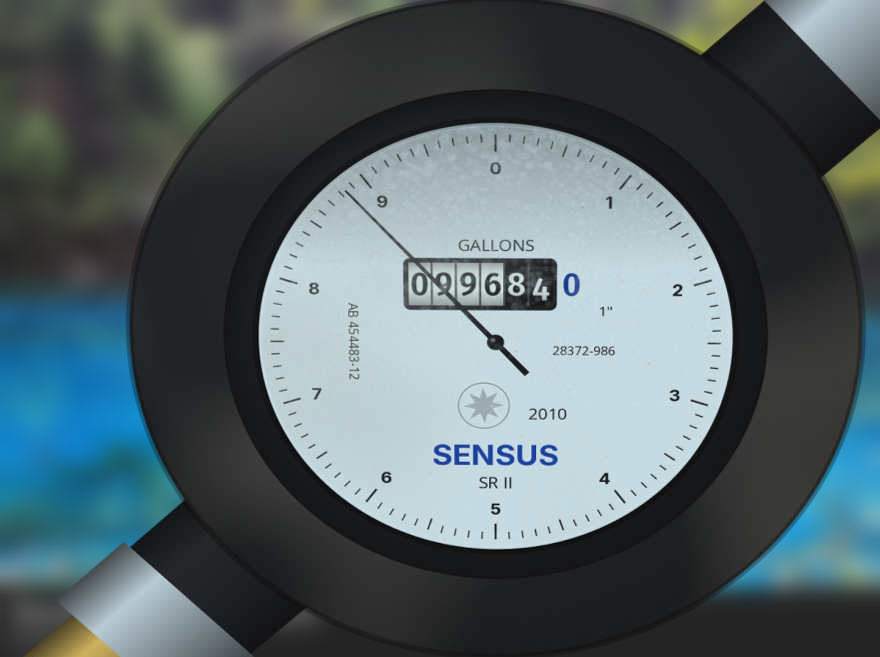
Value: 996838.8,gal
